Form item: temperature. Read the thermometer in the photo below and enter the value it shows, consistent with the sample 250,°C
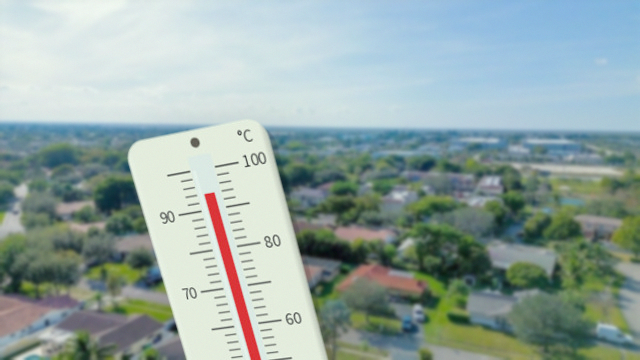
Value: 94,°C
